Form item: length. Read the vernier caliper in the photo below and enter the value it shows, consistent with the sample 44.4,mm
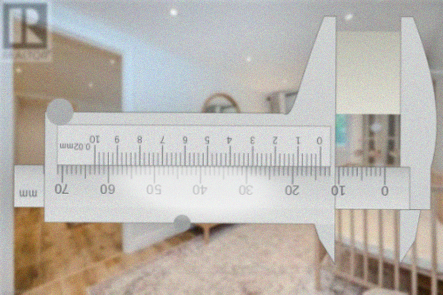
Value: 14.0,mm
